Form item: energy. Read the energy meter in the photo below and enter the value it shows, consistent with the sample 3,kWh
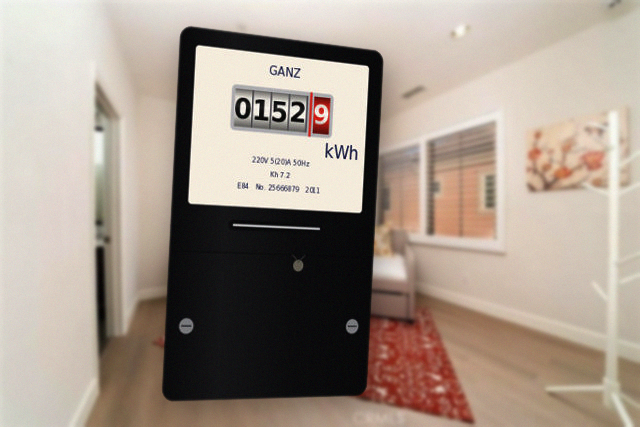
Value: 152.9,kWh
